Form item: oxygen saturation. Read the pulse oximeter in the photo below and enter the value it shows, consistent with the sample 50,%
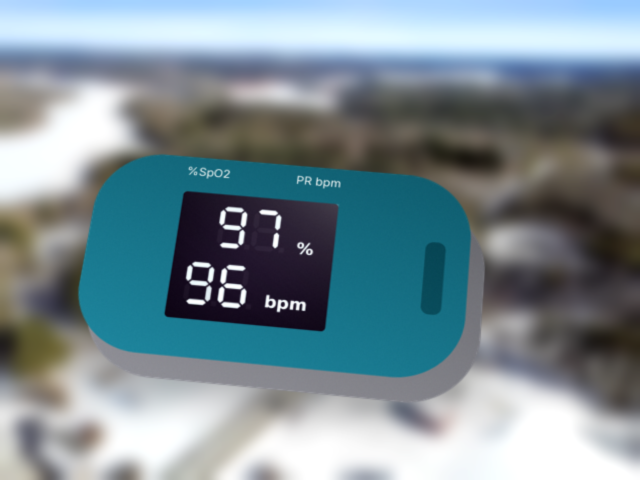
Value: 97,%
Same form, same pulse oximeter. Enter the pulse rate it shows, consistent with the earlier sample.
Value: 96,bpm
